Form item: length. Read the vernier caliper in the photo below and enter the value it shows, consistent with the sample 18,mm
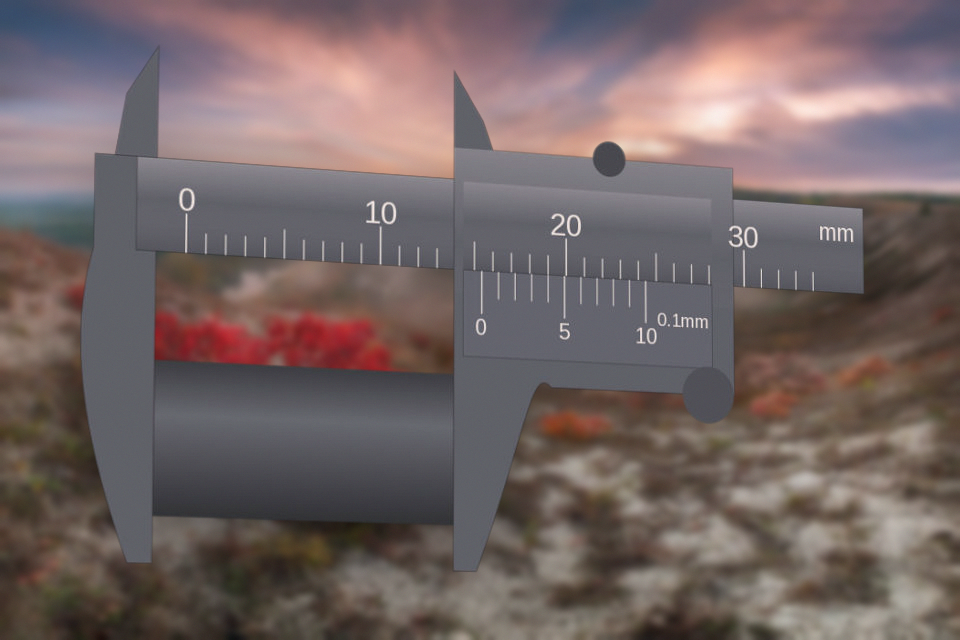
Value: 15.4,mm
